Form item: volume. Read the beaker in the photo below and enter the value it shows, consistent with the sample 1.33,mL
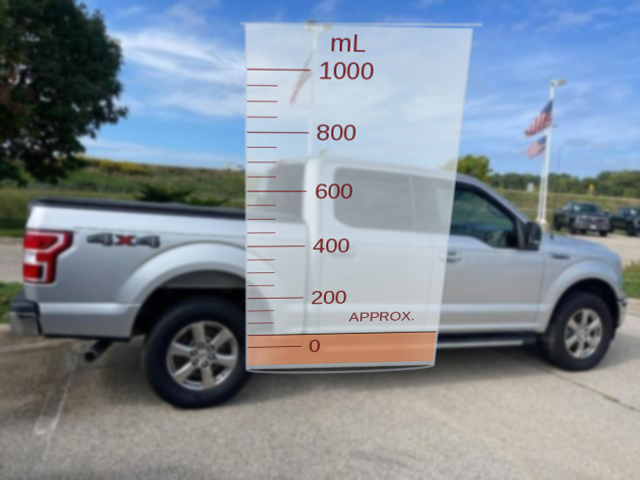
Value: 50,mL
